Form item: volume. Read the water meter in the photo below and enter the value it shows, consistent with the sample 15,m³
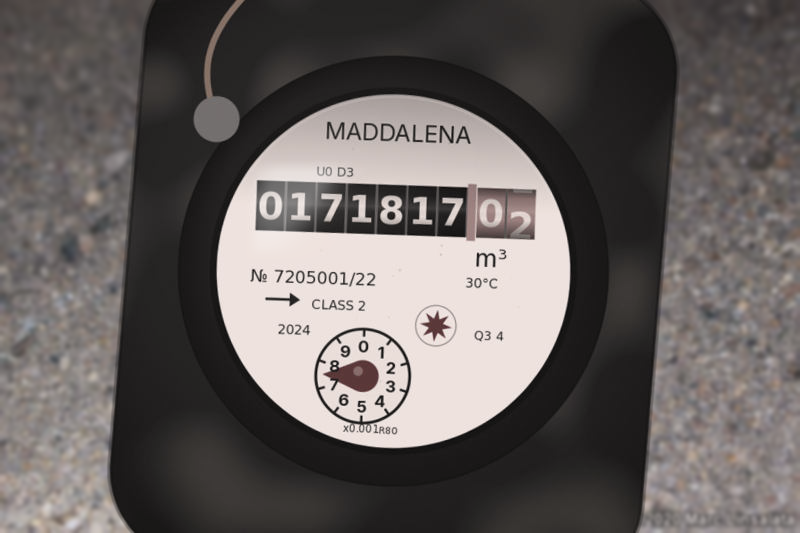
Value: 171817.017,m³
